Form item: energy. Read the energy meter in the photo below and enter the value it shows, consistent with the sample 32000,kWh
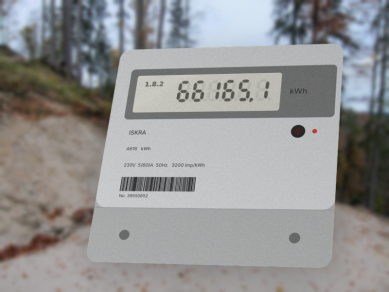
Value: 66165.1,kWh
